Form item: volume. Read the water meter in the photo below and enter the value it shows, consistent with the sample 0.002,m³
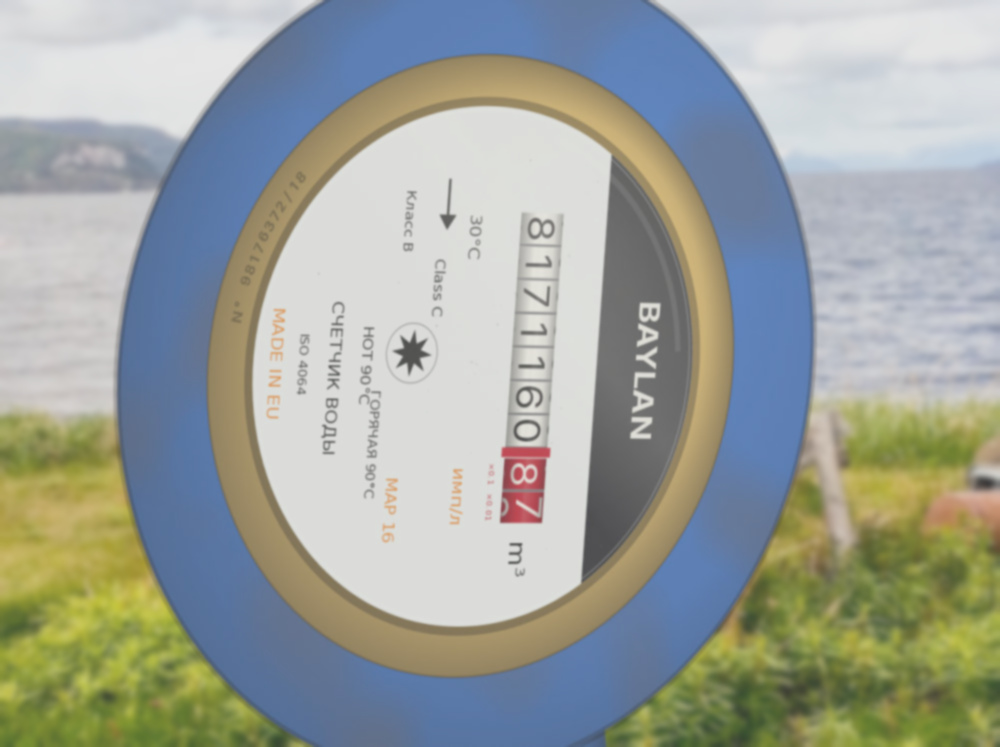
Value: 8171160.87,m³
